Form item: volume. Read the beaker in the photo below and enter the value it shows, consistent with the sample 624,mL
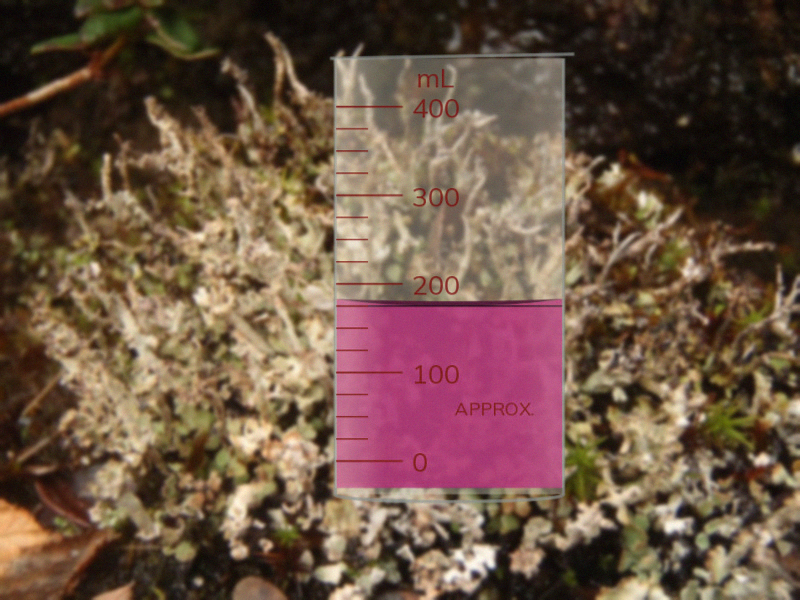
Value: 175,mL
